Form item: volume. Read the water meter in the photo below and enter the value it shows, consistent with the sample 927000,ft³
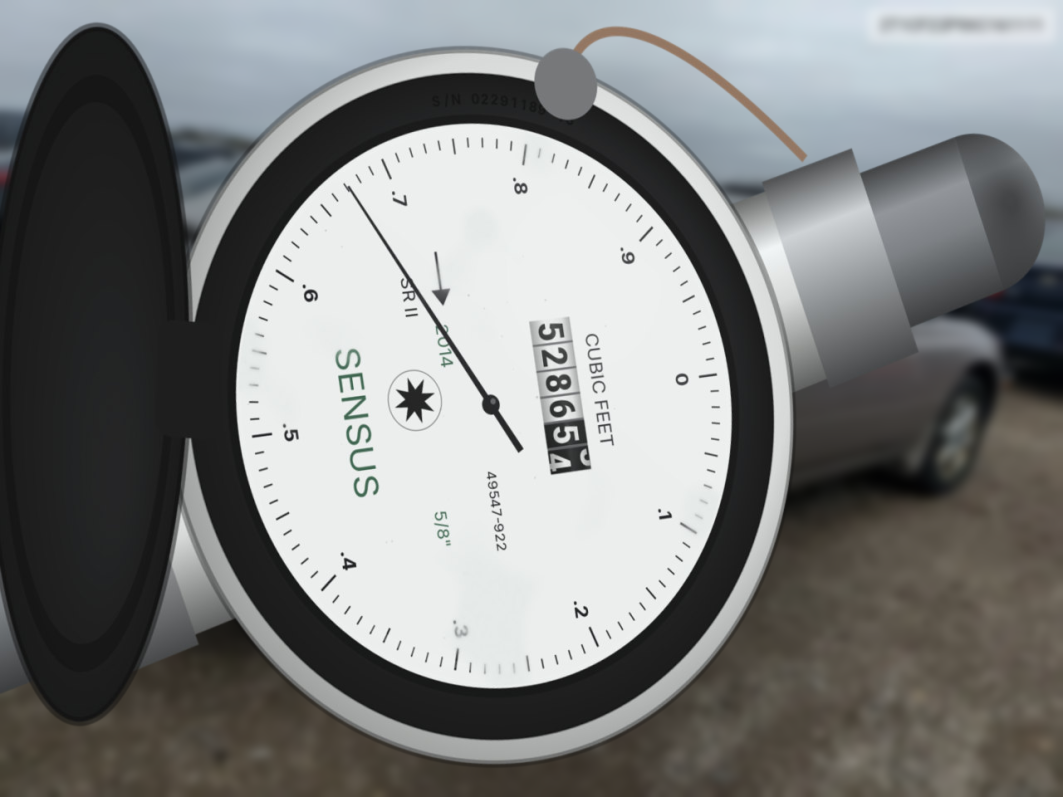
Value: 528653.67,ft³
